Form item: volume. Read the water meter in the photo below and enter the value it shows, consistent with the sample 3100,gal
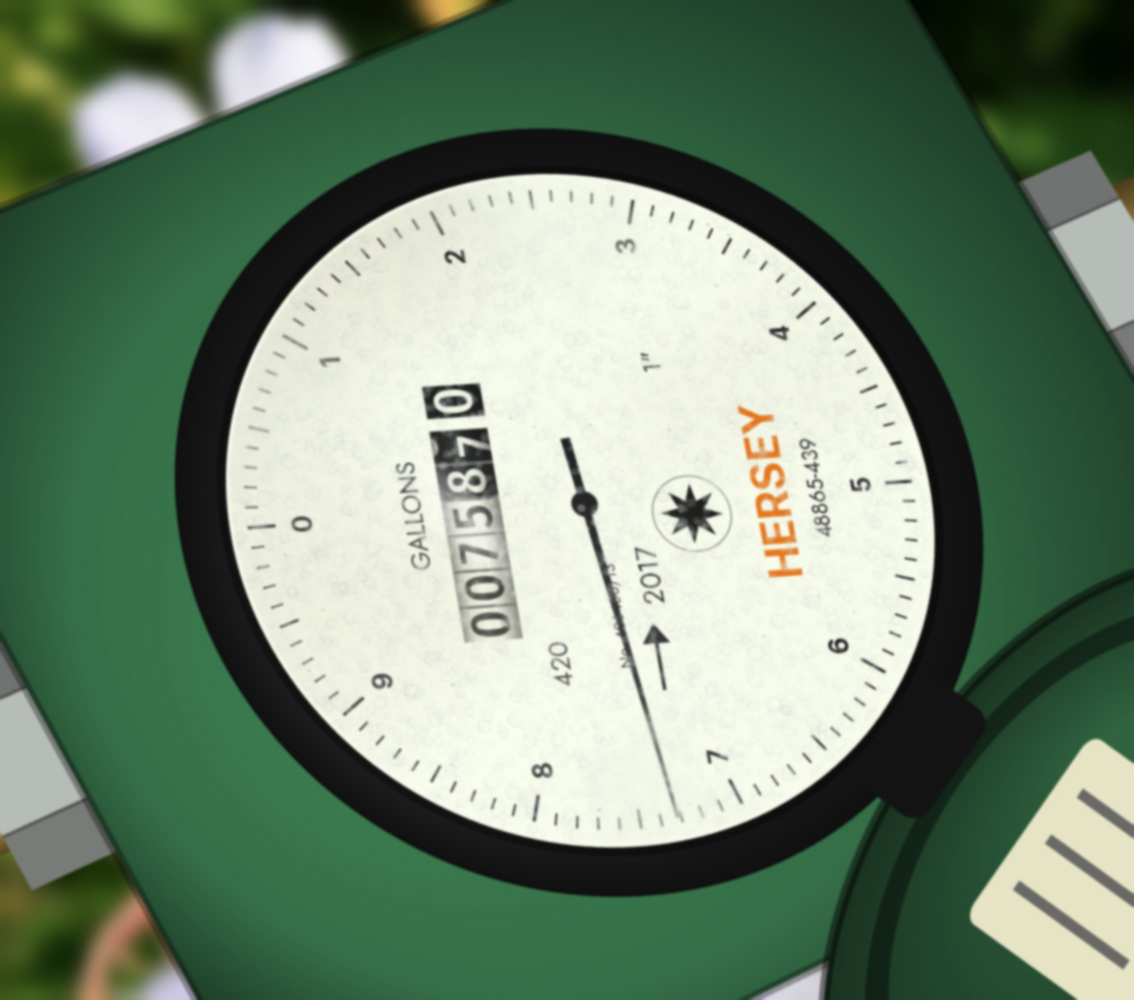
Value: 75867.3,gal
